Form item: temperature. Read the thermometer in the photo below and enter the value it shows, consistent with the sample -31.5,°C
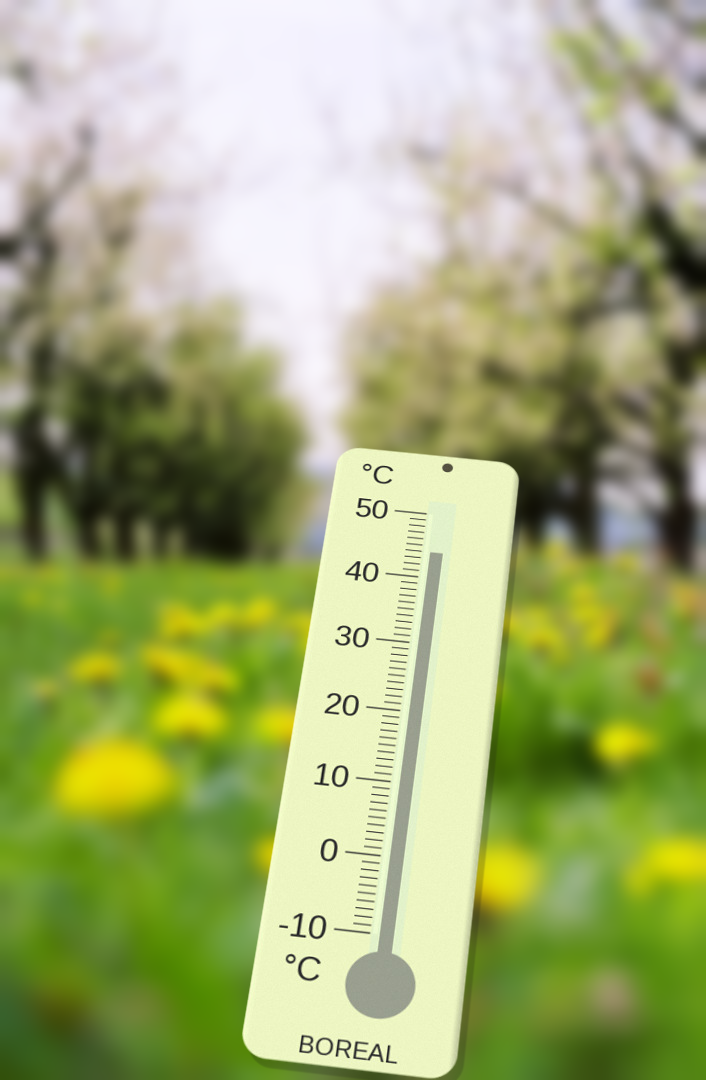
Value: 44,°C
